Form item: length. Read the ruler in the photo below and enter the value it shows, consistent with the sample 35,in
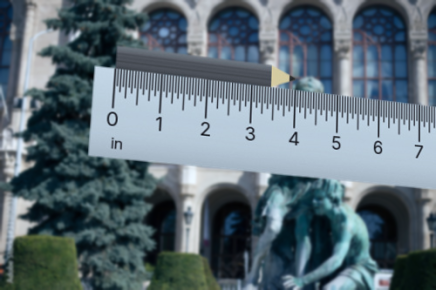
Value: 4,in
